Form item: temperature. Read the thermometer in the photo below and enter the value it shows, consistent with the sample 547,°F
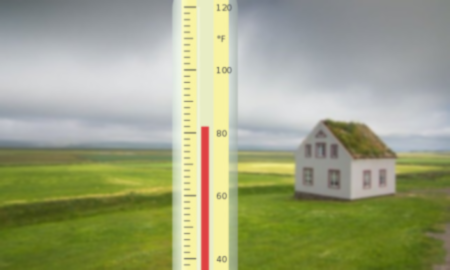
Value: 82,°F
